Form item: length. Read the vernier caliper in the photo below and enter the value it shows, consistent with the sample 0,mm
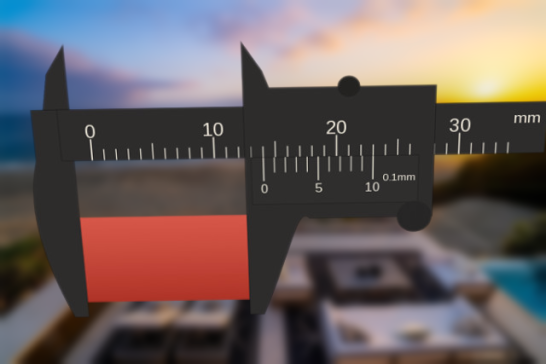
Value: 14.0,mm
